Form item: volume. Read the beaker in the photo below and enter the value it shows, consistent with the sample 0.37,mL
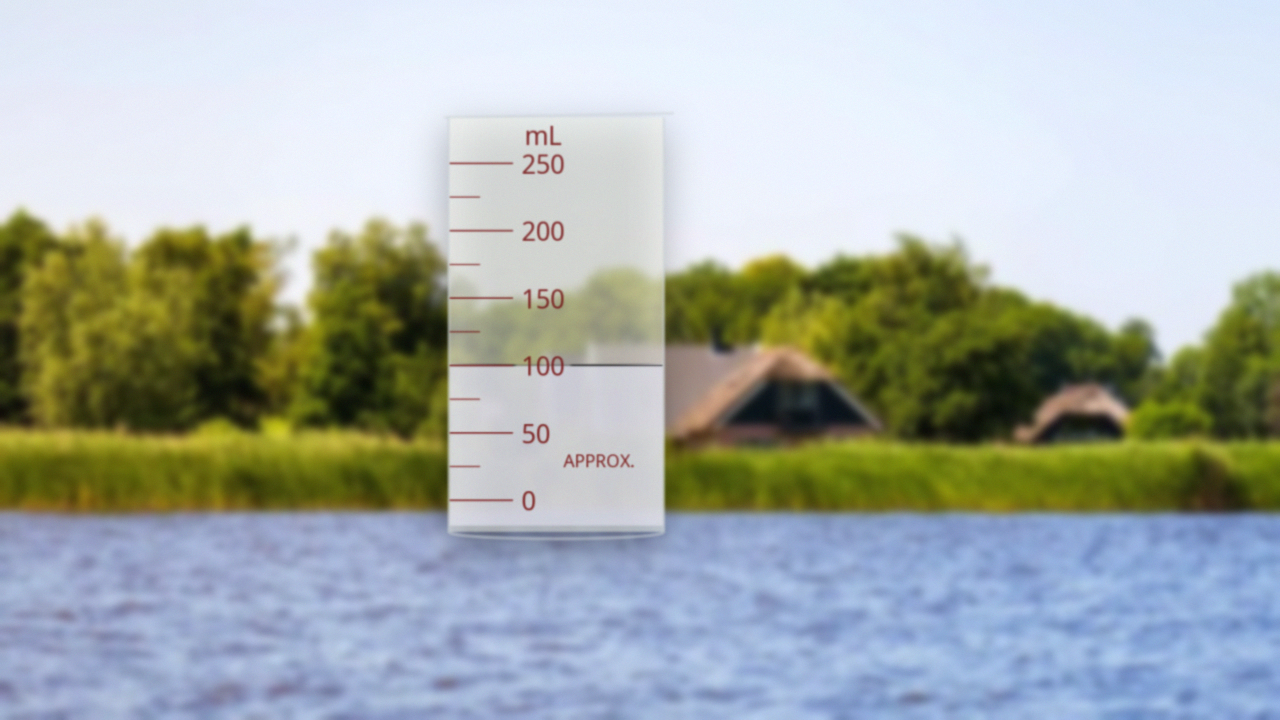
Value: 100,mL
